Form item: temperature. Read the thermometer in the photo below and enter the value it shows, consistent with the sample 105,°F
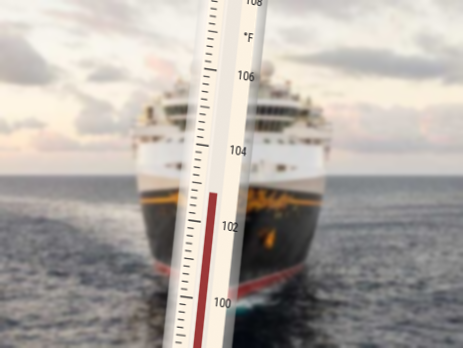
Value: 102.8,°F
